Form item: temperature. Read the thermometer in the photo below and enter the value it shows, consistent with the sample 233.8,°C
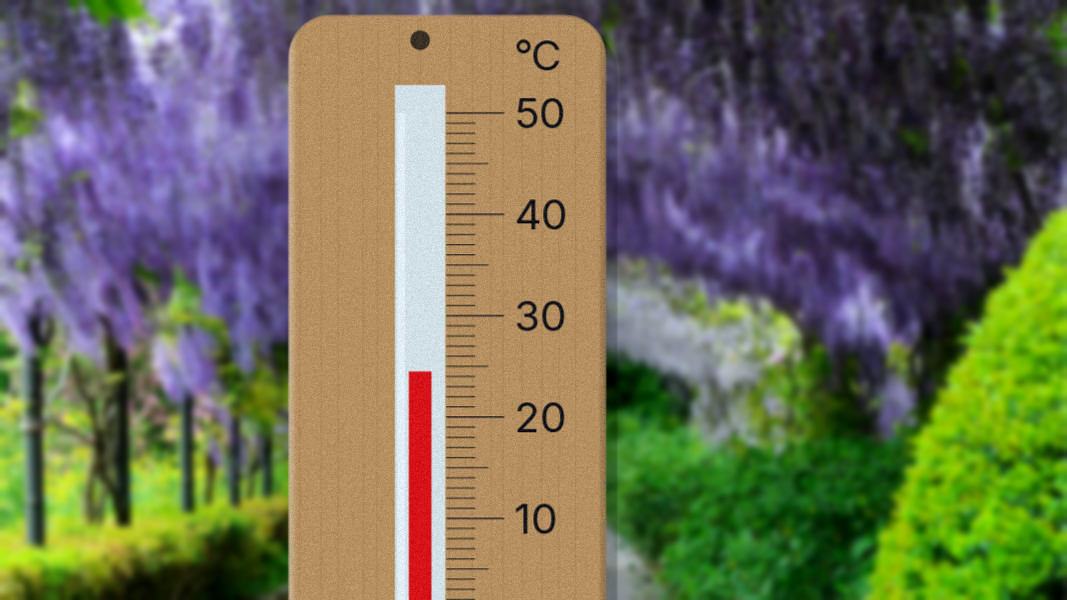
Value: 24.5,°C
